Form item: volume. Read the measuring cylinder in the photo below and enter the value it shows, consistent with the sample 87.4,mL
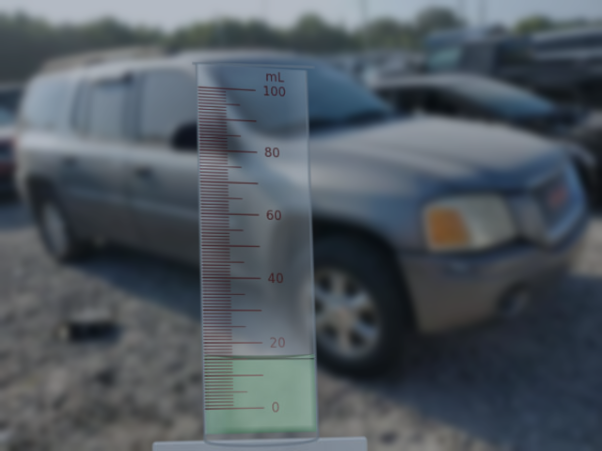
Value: 15,mL
